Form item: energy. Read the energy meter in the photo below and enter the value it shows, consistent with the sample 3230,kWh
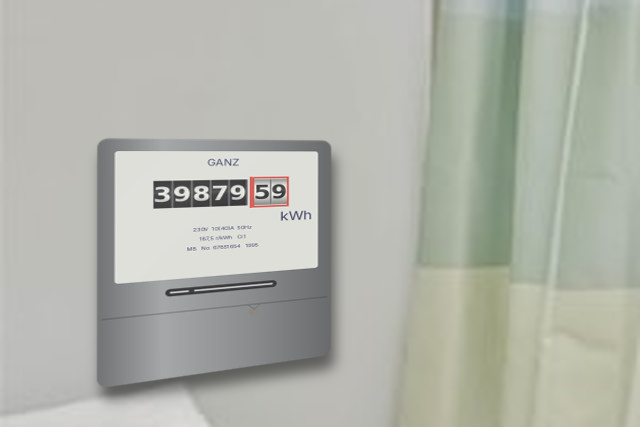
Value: 39879.59,kWh
